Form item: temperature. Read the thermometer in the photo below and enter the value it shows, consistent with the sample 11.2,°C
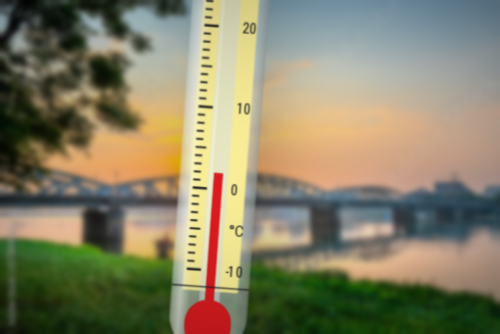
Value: 2,°C
